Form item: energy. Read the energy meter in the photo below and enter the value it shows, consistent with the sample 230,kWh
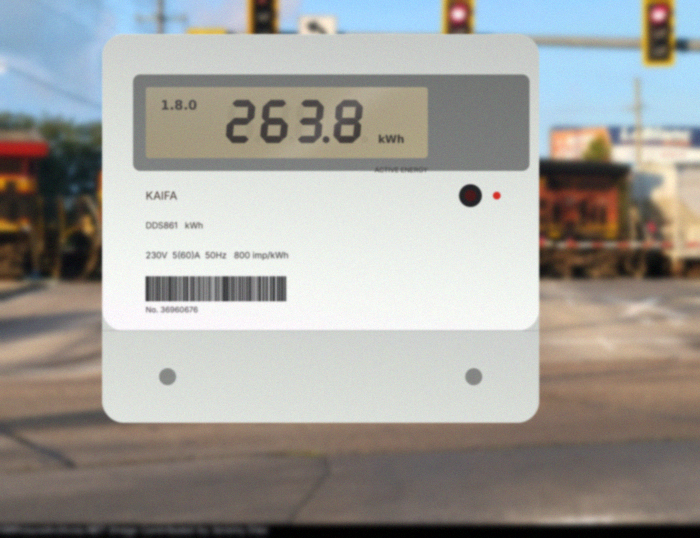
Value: 263.8,kWh
